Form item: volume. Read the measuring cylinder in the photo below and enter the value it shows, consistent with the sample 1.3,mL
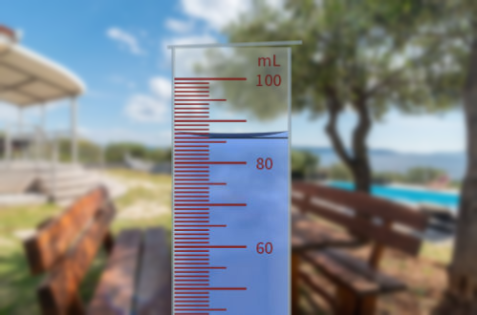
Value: 86,mL
